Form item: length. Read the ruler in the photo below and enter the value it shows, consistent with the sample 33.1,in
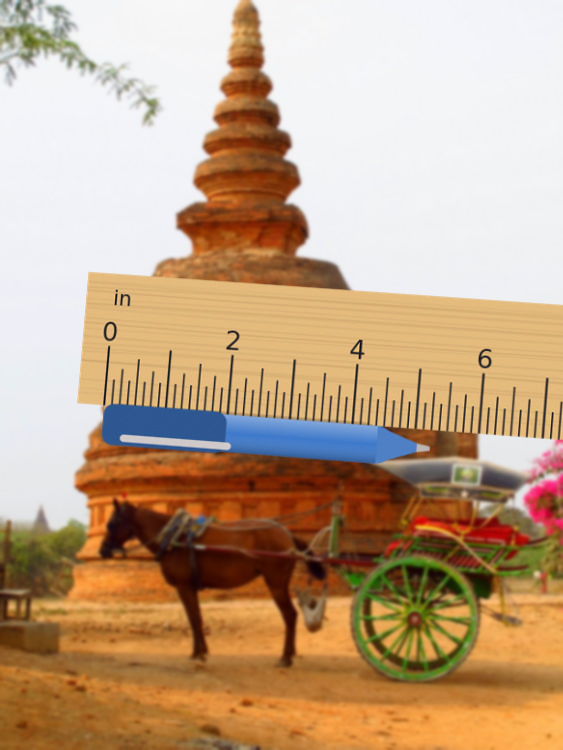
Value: 5.25,in
